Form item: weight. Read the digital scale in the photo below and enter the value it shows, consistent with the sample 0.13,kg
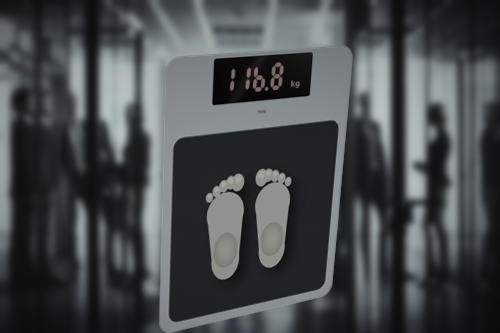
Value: 116.8,kg
